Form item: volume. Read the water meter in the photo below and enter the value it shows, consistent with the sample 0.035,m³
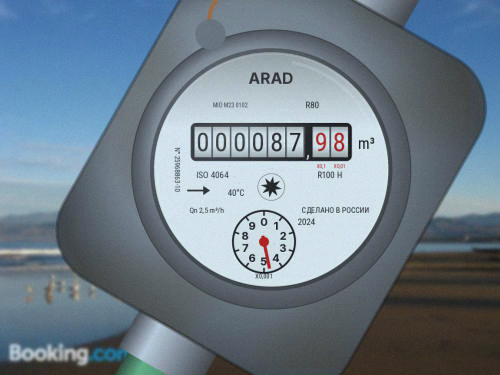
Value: 87.984,m³
